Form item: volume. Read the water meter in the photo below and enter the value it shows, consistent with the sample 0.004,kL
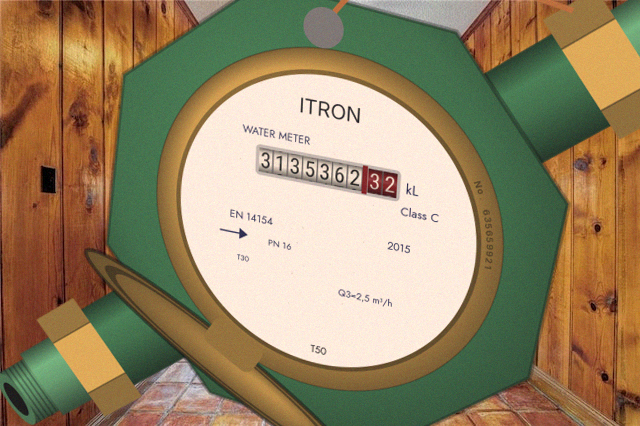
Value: 3135362.32,kL
